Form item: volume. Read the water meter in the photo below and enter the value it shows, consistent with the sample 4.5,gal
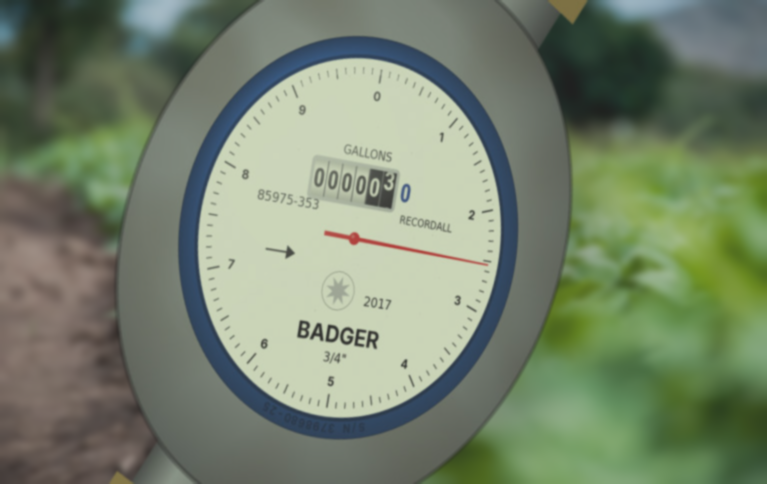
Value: 32.5,gal
